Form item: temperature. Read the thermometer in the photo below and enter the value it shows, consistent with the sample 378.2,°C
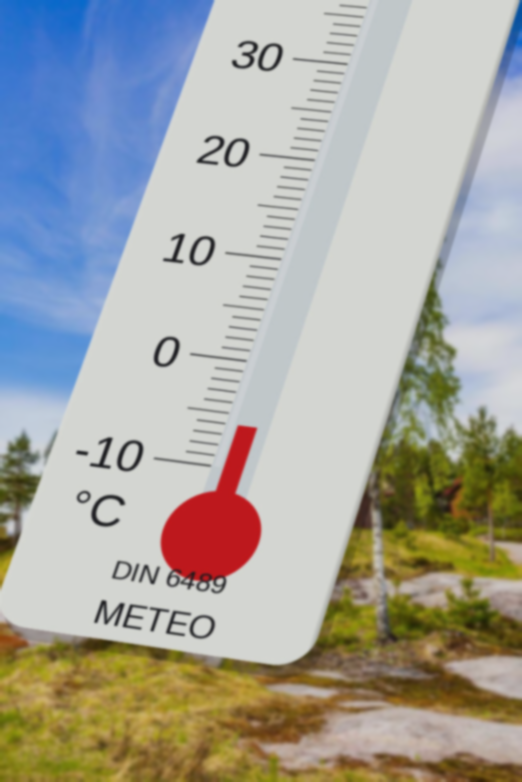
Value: -6,°C
